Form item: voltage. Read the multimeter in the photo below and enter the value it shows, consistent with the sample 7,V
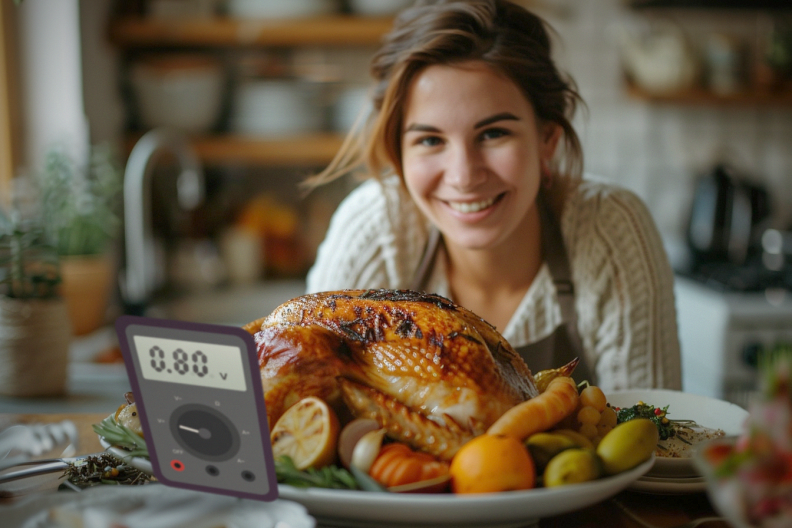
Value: 0.80,V
